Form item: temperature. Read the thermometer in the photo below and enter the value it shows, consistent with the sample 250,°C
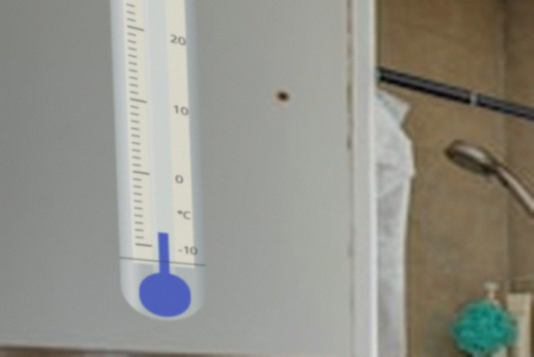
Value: -8,°C
